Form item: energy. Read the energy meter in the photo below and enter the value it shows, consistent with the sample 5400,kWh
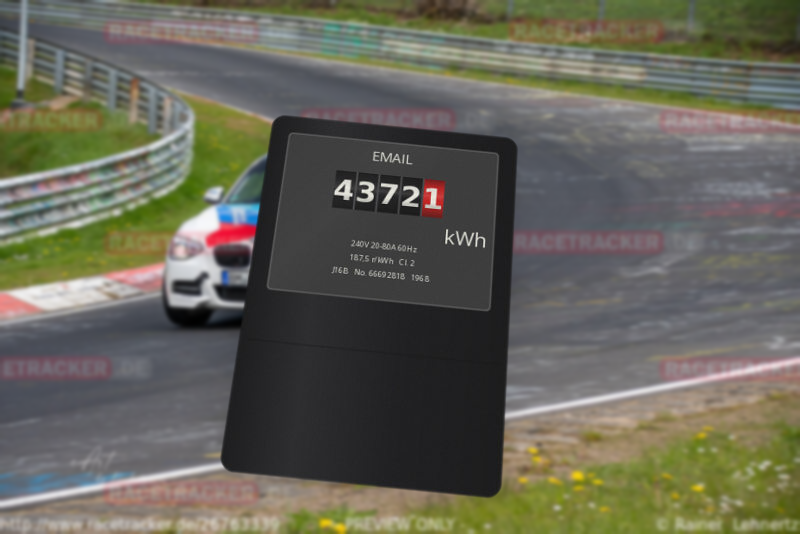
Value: 4372.1,kWh
